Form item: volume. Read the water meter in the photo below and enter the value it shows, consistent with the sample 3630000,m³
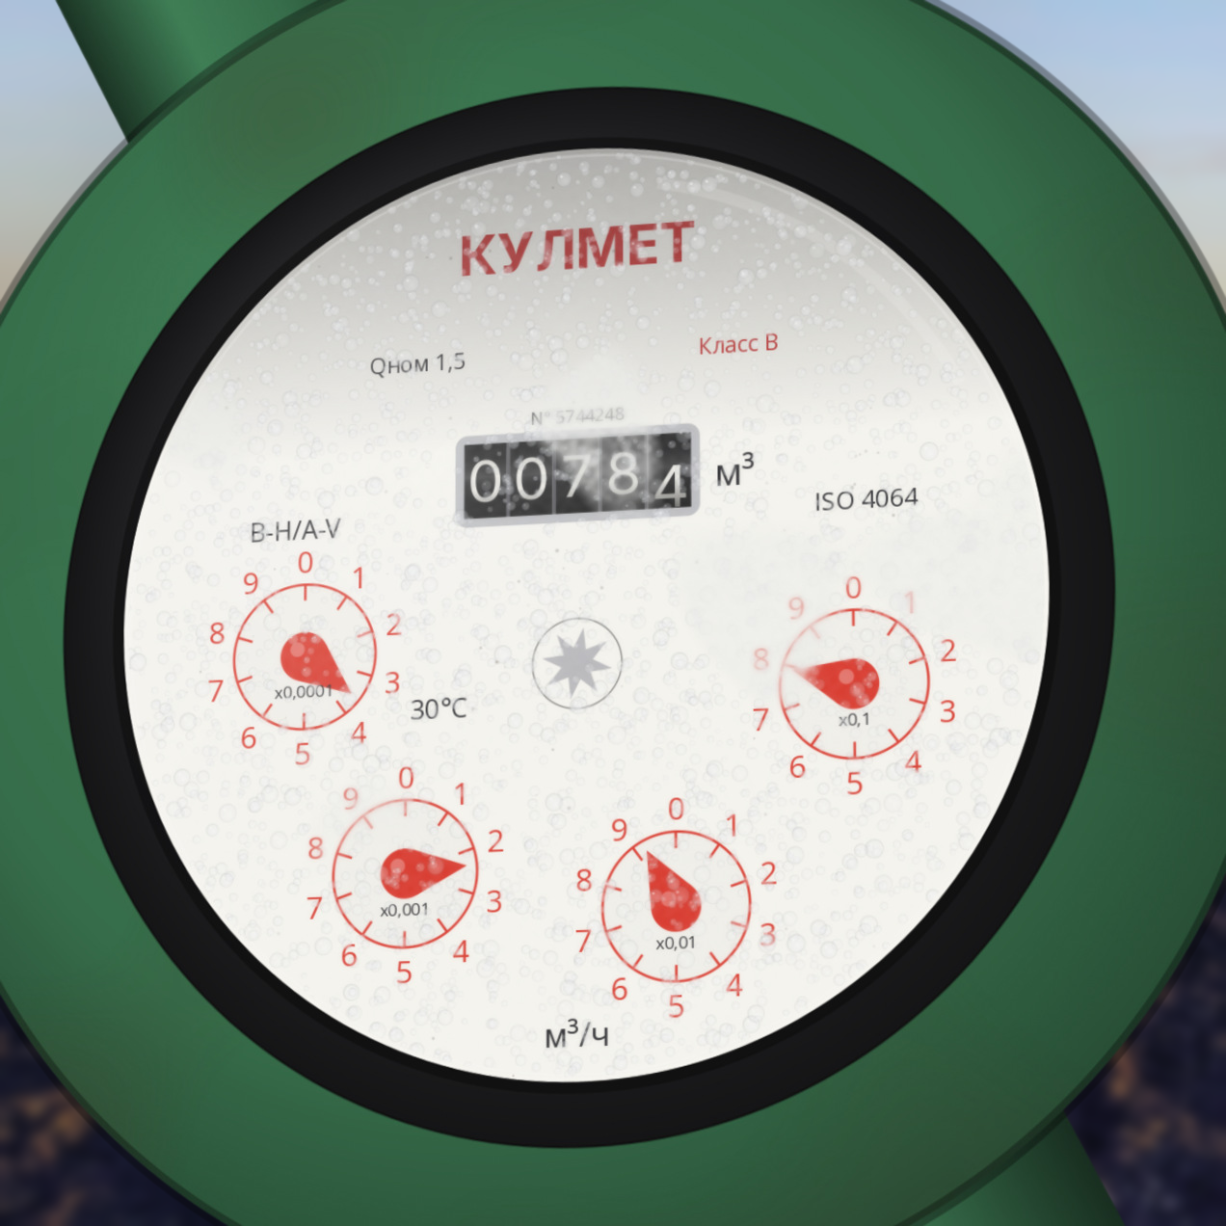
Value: 783.7923,m³
